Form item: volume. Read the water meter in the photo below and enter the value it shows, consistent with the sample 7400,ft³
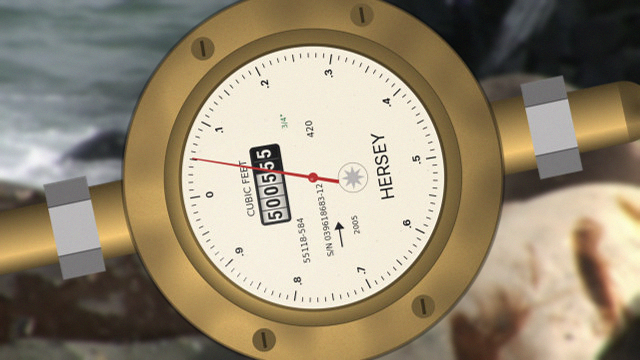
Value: 500555.05,ft³
